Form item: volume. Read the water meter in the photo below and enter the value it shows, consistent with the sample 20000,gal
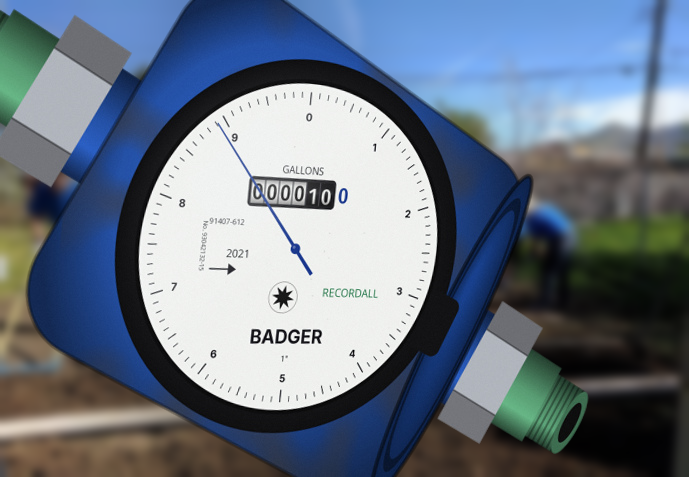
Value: 98.9,gal
